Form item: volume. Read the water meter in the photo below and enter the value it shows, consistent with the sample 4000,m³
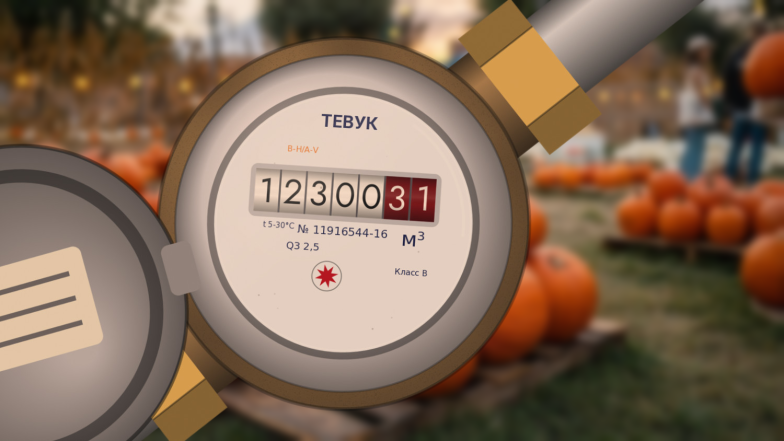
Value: 12300.31,m³
